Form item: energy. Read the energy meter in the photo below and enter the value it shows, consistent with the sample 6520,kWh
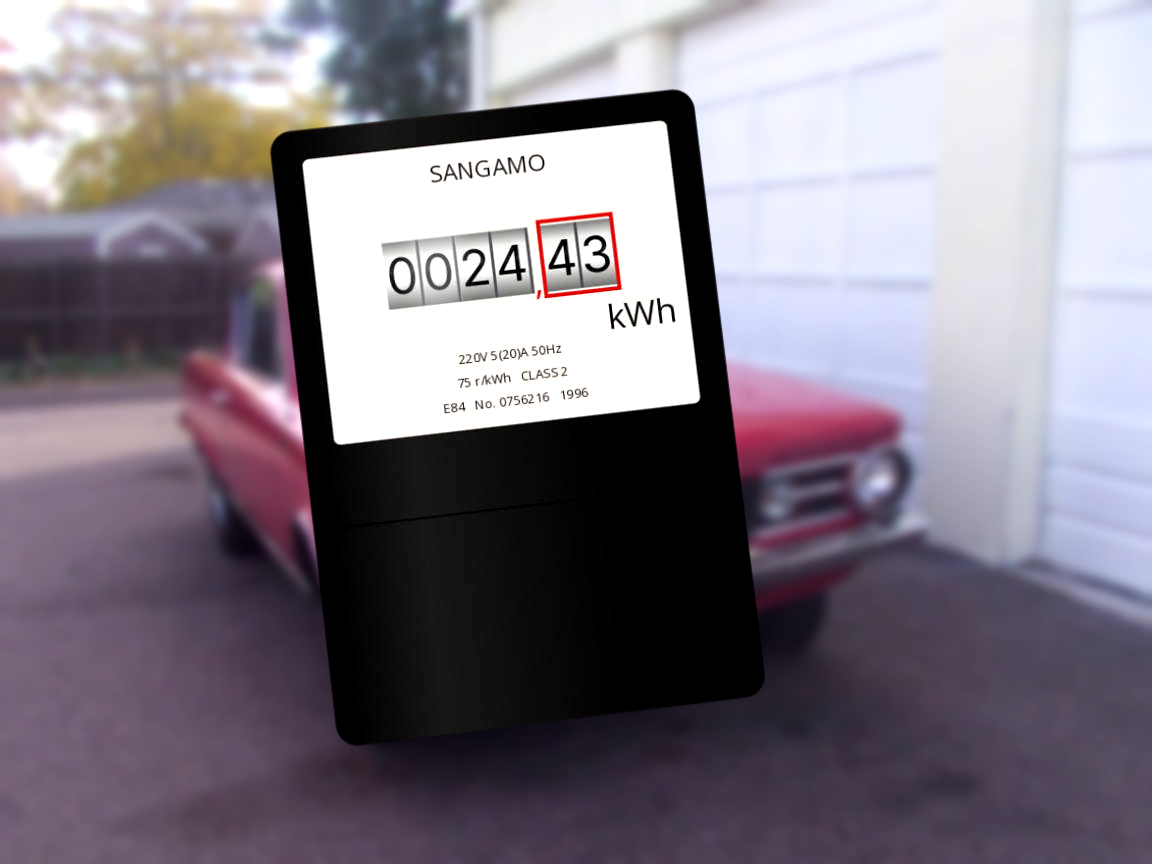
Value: 24.43,kWh
